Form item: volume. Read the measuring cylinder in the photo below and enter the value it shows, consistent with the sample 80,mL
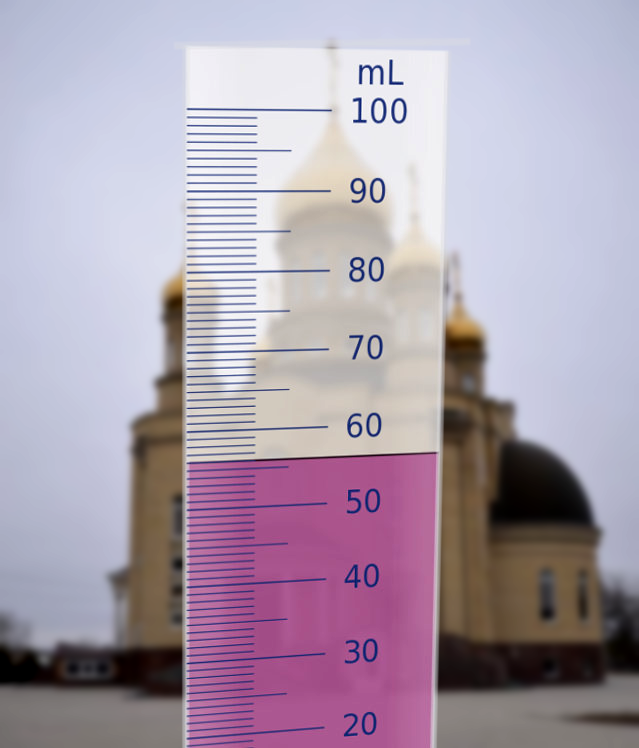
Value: 56,mL
